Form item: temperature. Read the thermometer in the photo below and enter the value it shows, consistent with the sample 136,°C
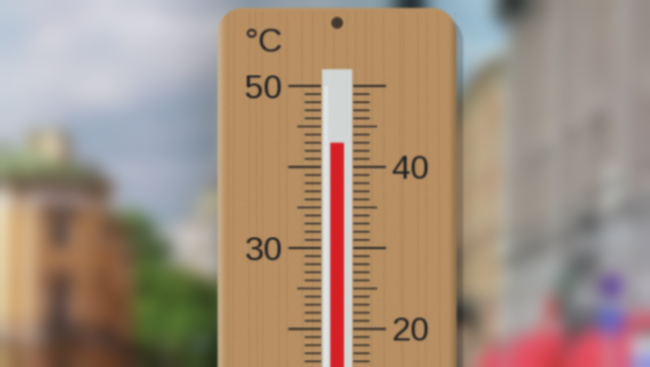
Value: 43,°C
